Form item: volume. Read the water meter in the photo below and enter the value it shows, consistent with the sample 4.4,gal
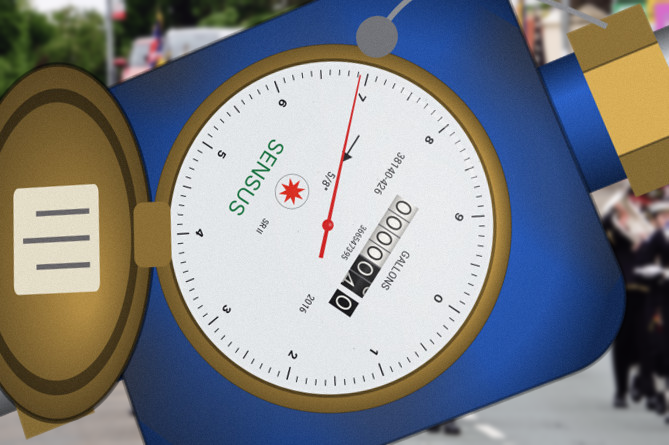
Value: 36.9,gal
